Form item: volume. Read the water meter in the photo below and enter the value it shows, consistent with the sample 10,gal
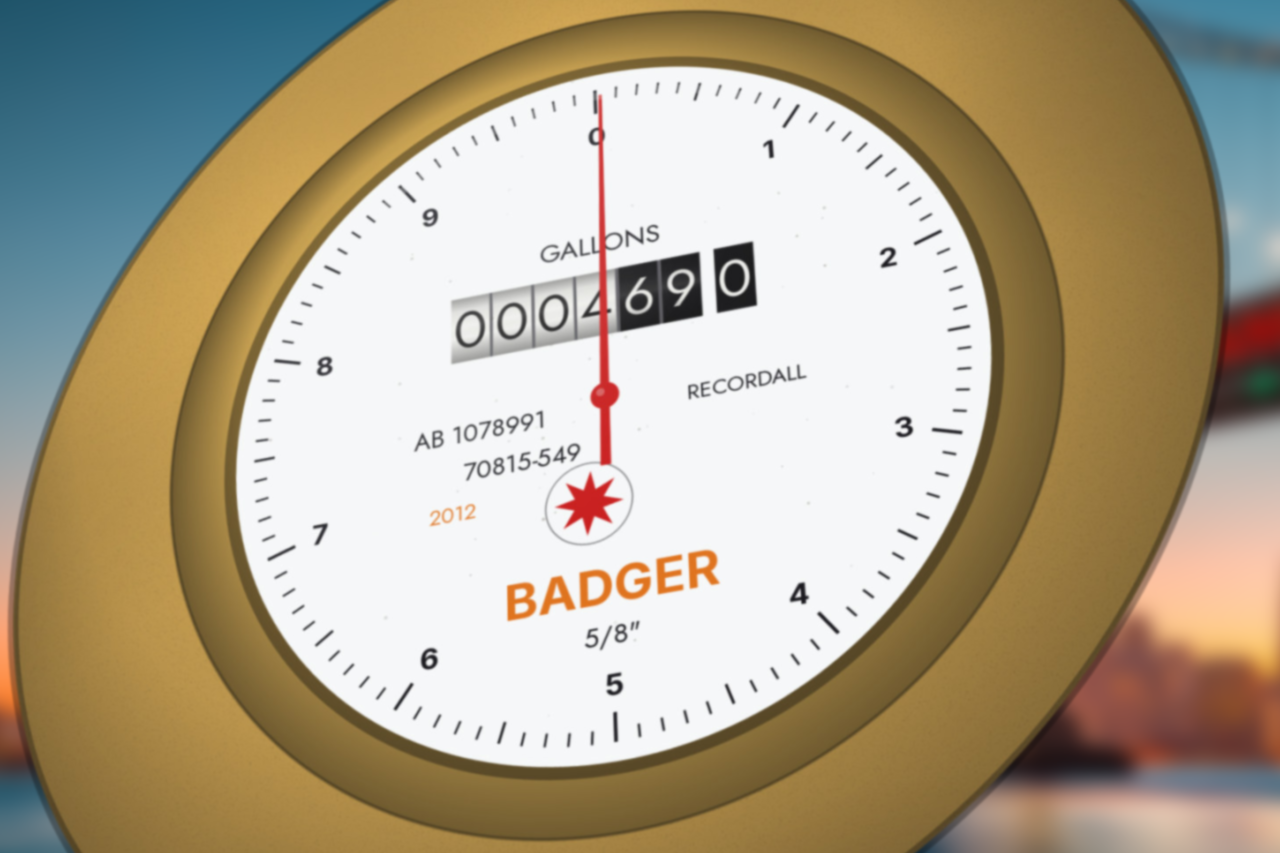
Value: 4690.0,gal
